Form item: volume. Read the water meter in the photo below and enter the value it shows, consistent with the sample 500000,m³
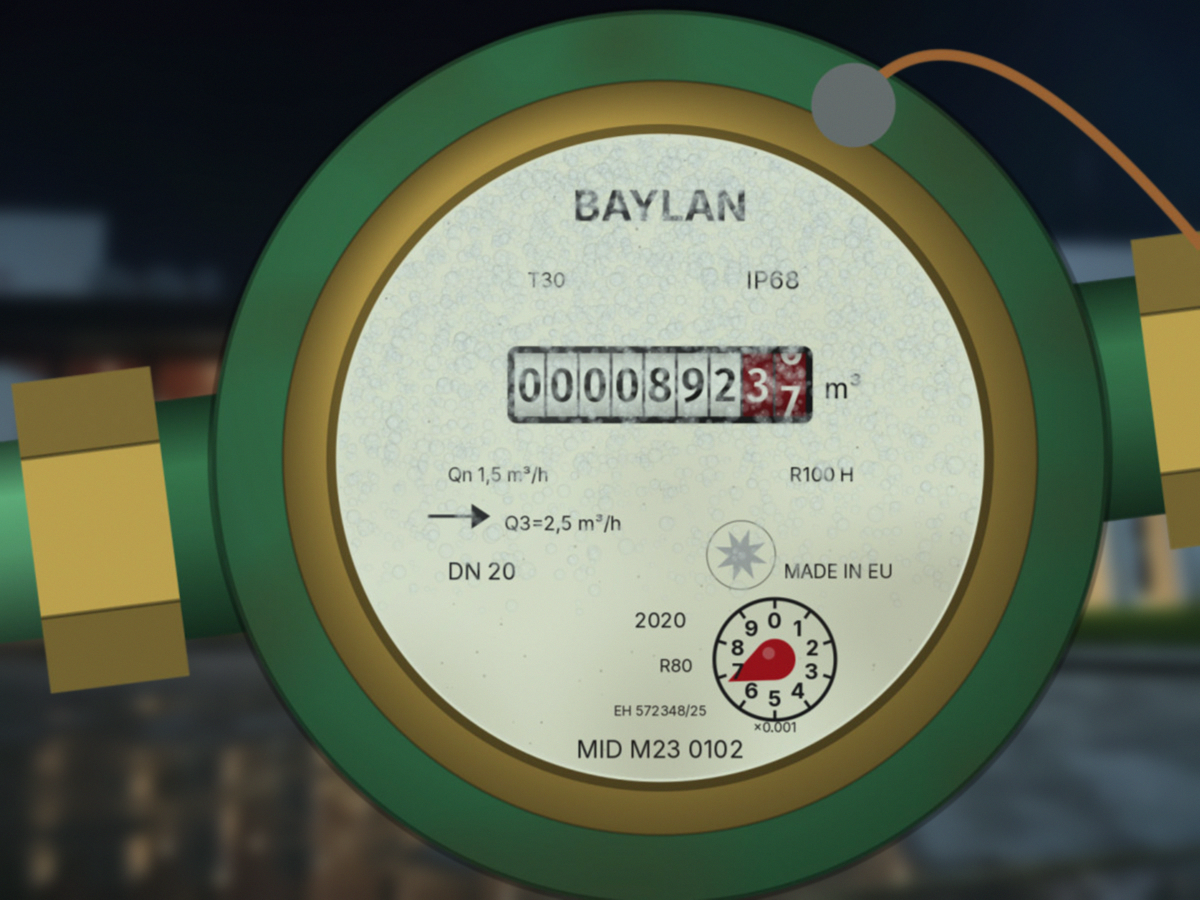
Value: 892.366,m³
